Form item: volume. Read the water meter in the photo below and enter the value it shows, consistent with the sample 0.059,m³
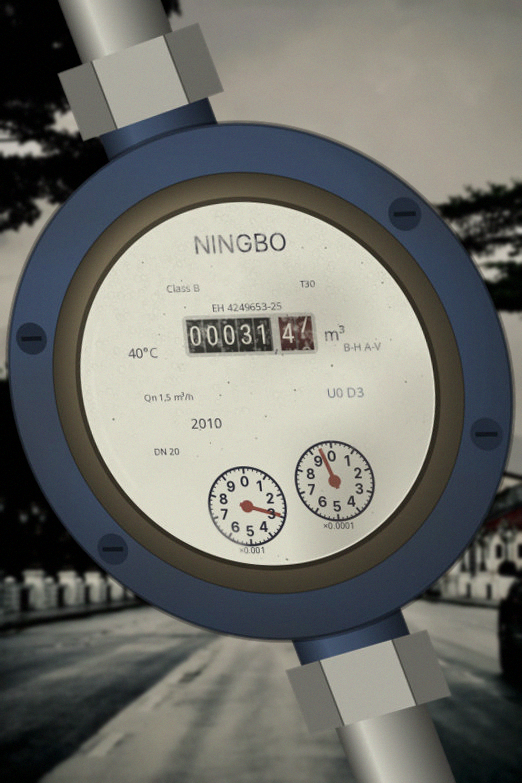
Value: 31.4729,m³
